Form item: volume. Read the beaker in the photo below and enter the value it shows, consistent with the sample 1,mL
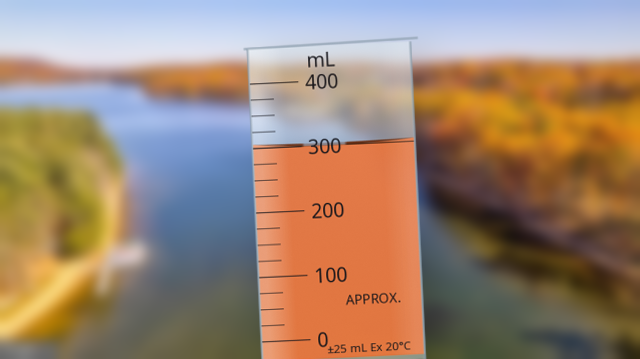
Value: 300,mL
